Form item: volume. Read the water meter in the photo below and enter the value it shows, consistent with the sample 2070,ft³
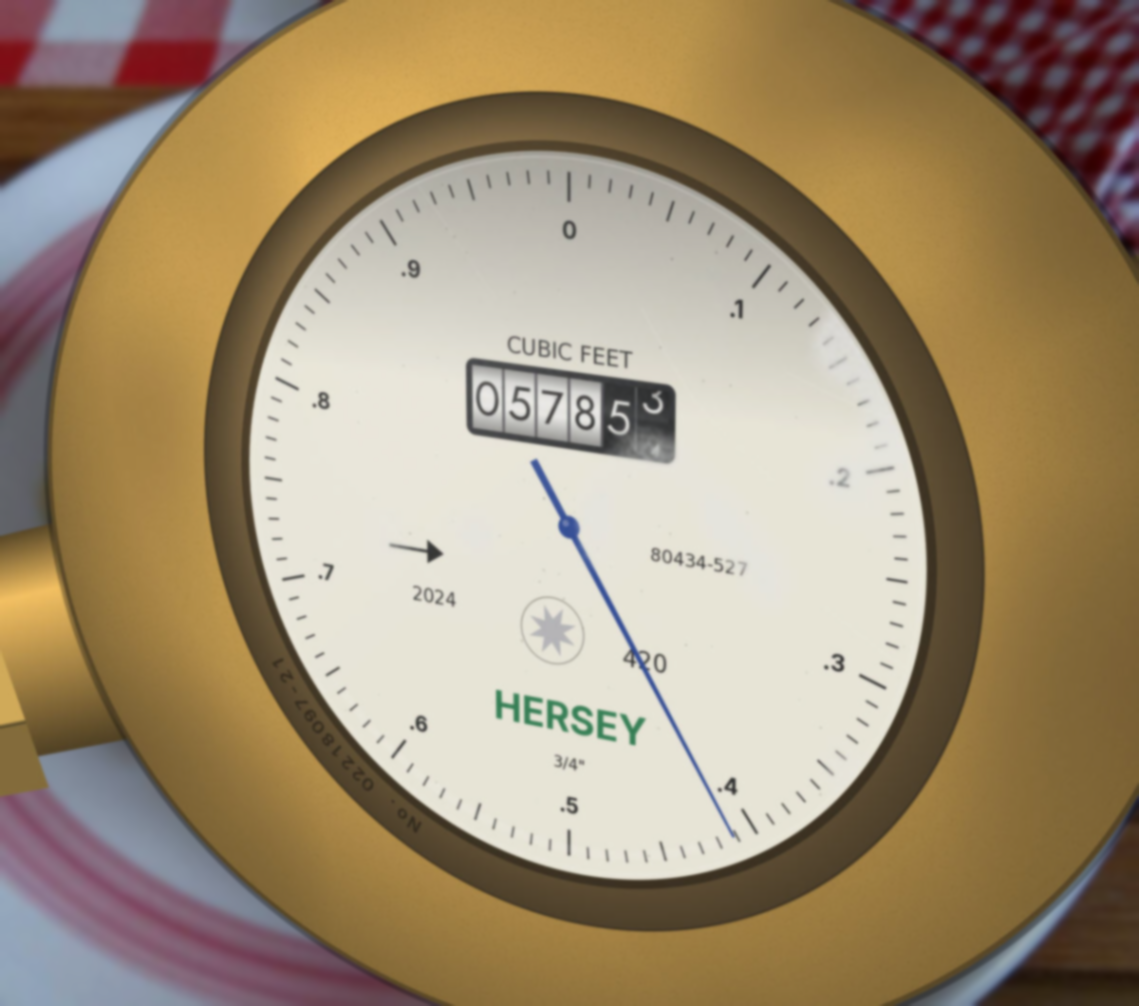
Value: 57853.41,ft³
